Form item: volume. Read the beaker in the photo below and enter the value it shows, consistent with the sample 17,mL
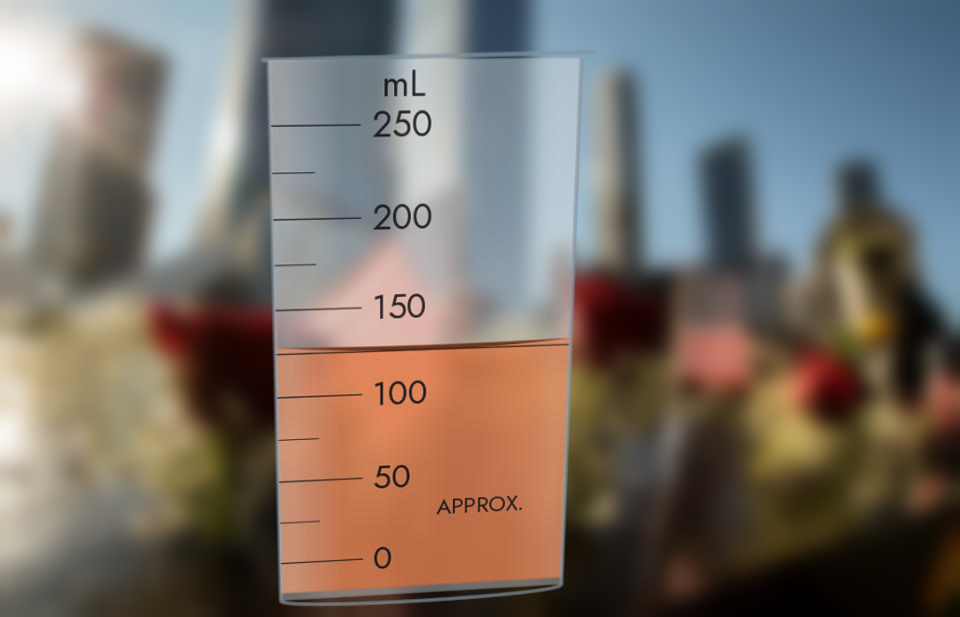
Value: 125,mL
